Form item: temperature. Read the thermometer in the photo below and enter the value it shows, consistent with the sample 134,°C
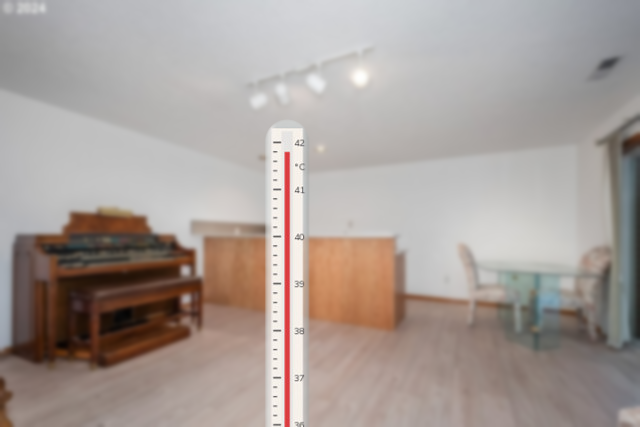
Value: 41.8,°C
